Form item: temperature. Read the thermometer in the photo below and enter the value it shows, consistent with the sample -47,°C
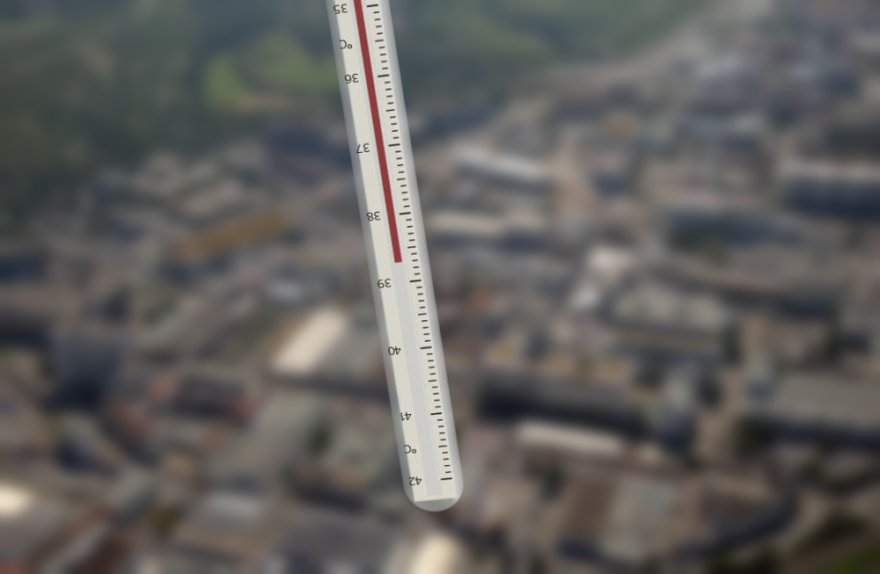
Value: 38.7,°C
